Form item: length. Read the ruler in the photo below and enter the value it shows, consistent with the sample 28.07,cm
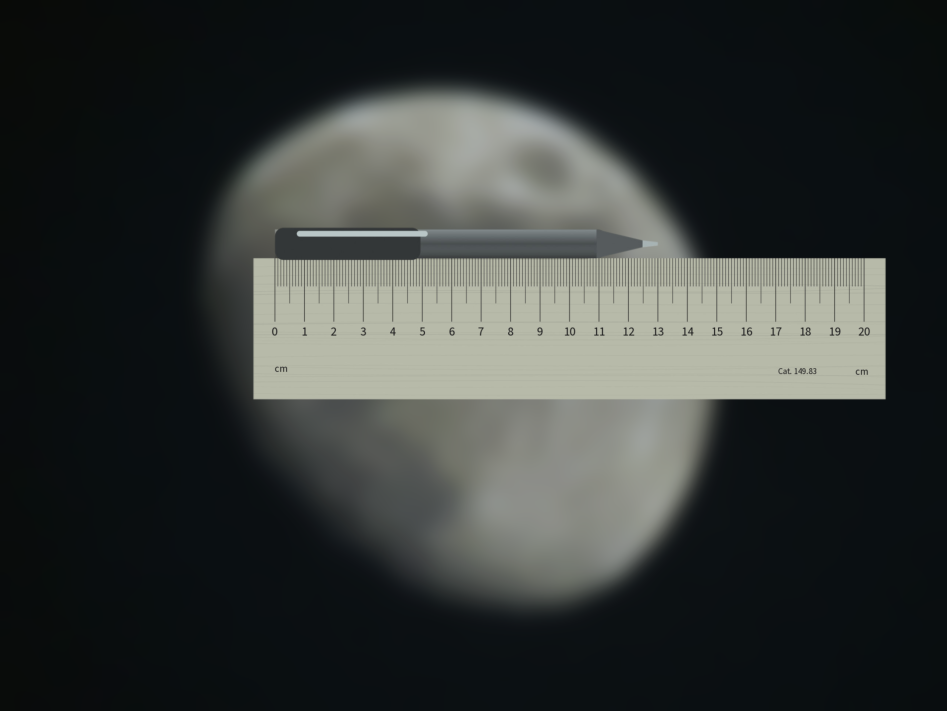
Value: 13,cm
